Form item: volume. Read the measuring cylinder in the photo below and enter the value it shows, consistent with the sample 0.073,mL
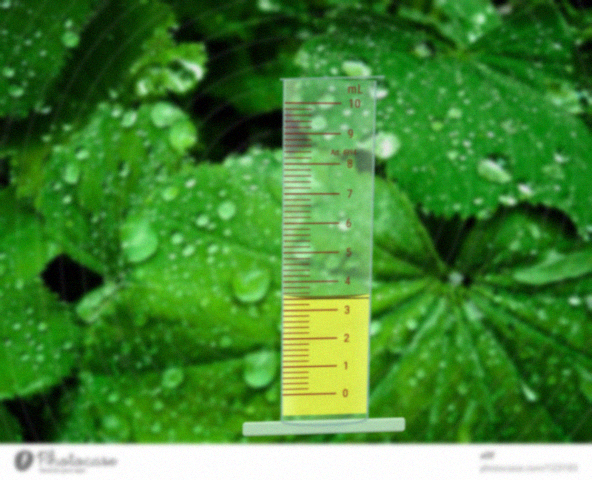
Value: 3.4,mL
